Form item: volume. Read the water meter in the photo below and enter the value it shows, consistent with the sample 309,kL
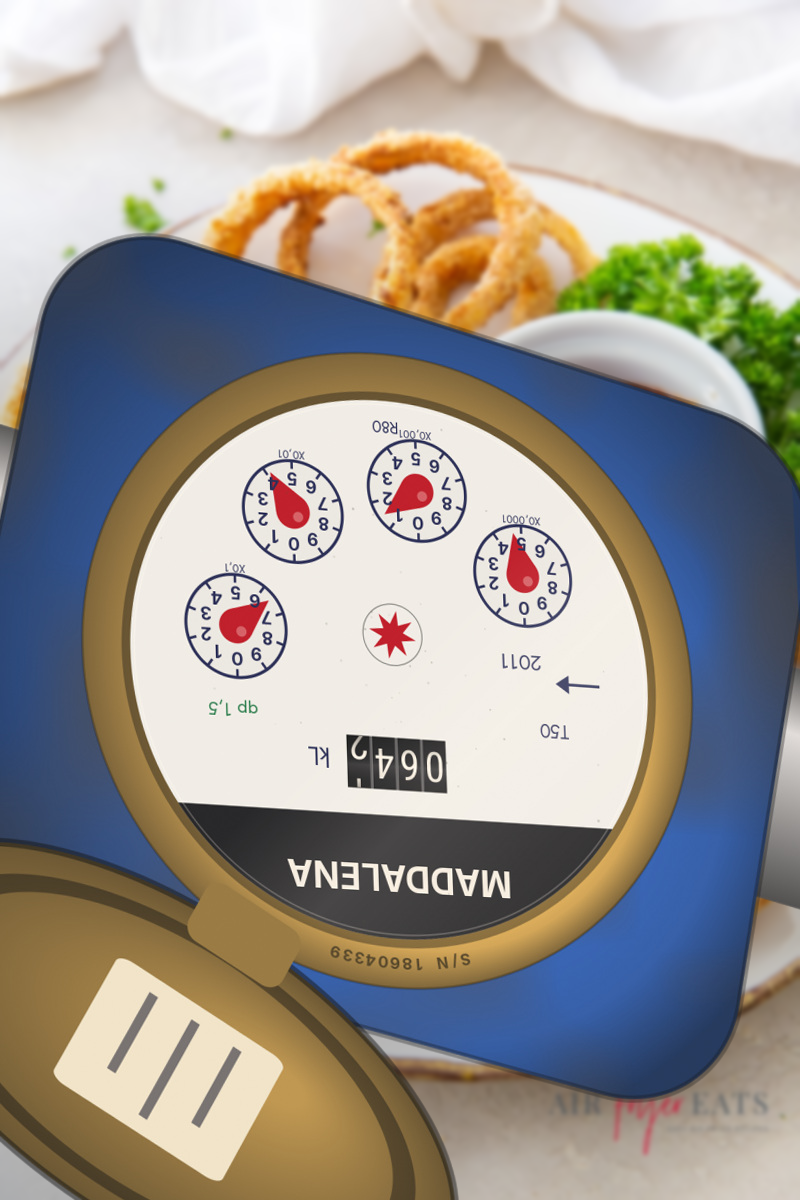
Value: 641.6414,kL
